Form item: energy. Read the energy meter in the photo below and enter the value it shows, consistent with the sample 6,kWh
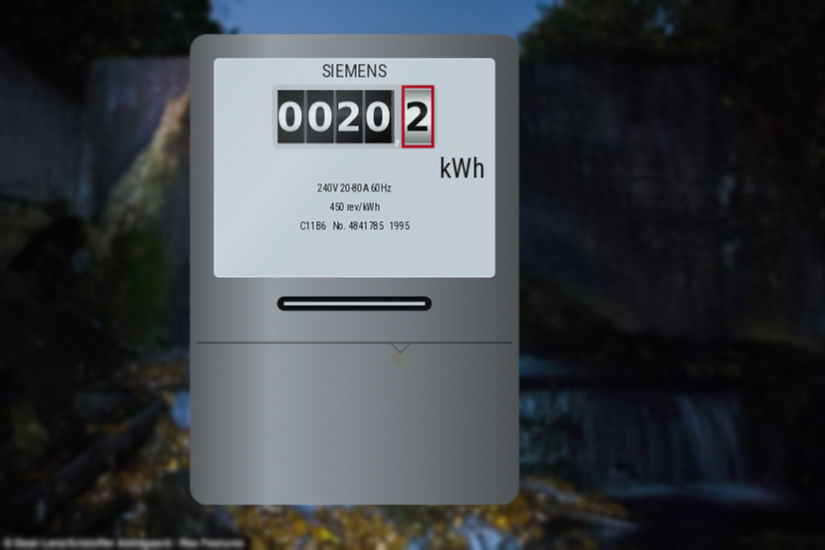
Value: 20.2,kWh
